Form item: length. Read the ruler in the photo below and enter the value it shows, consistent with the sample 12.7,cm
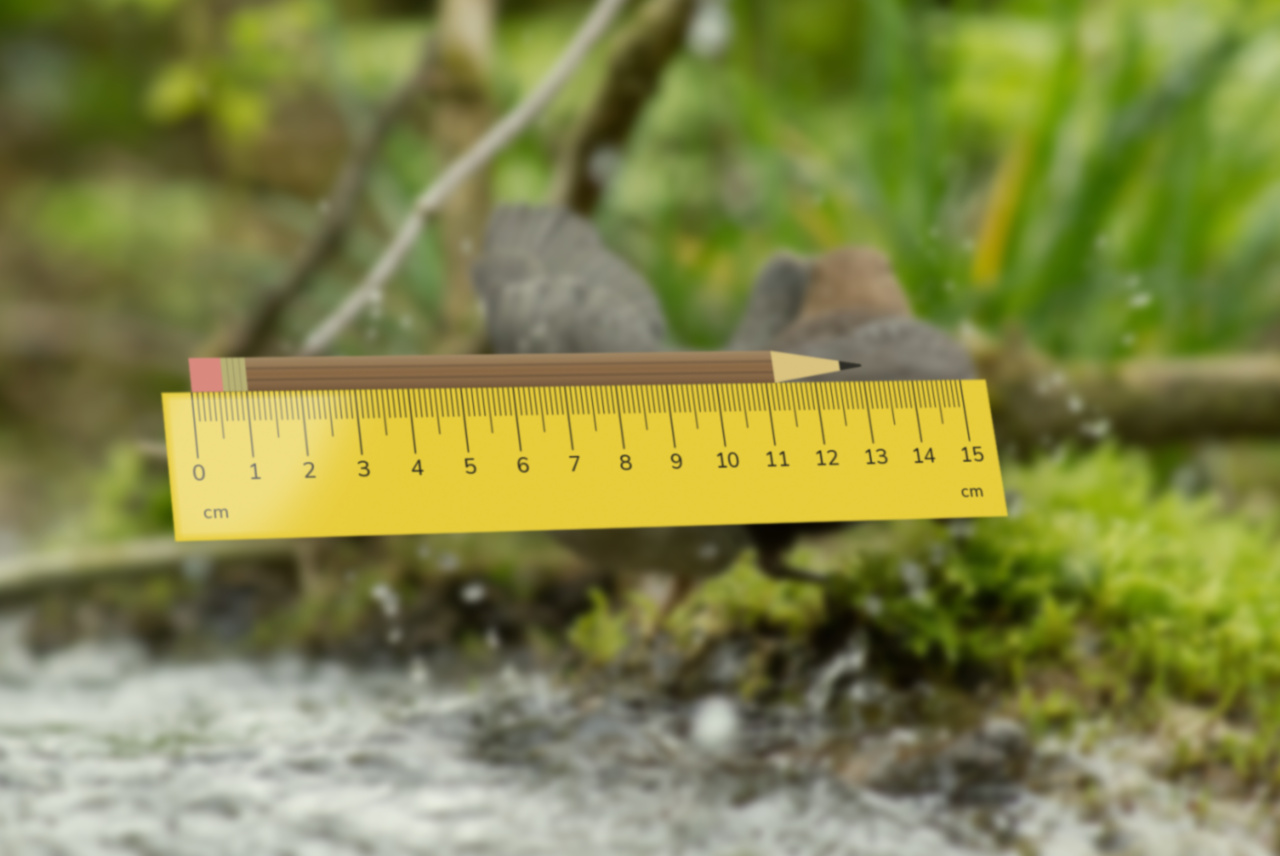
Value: 13,cm
